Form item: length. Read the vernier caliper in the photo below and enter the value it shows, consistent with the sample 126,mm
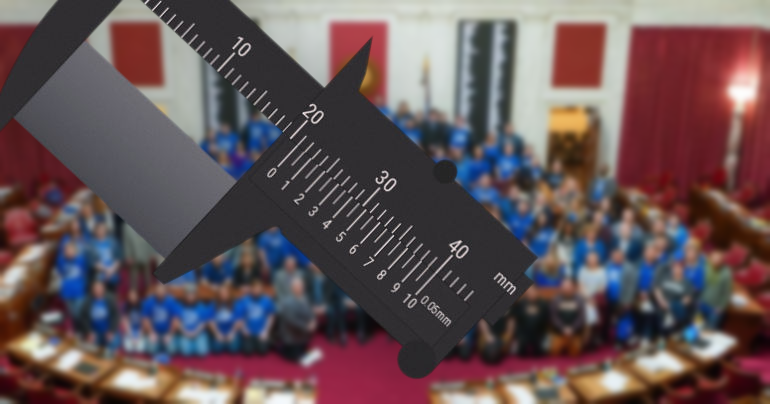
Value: 21.0,mm
